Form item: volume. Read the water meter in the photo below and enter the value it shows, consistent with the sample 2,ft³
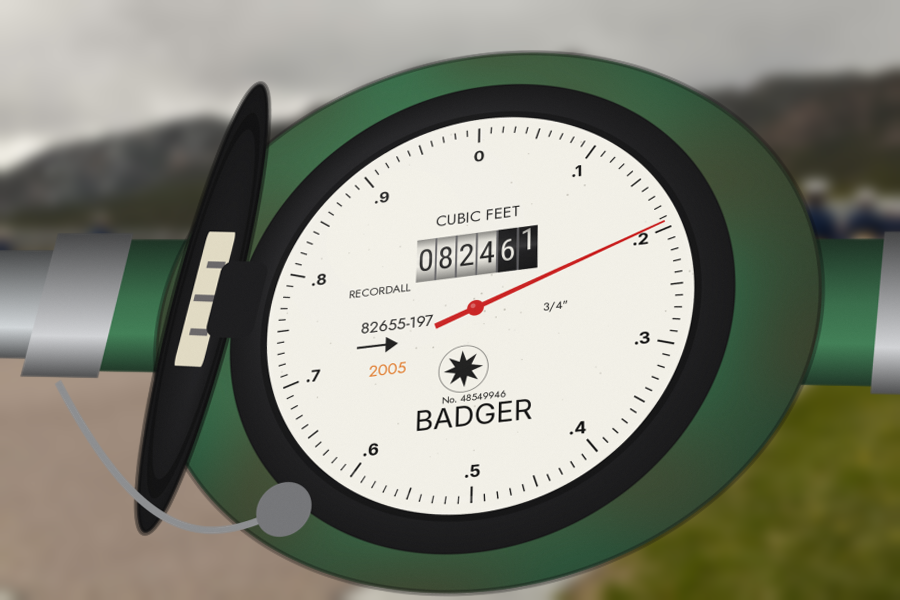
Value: 82461.19,ft³
